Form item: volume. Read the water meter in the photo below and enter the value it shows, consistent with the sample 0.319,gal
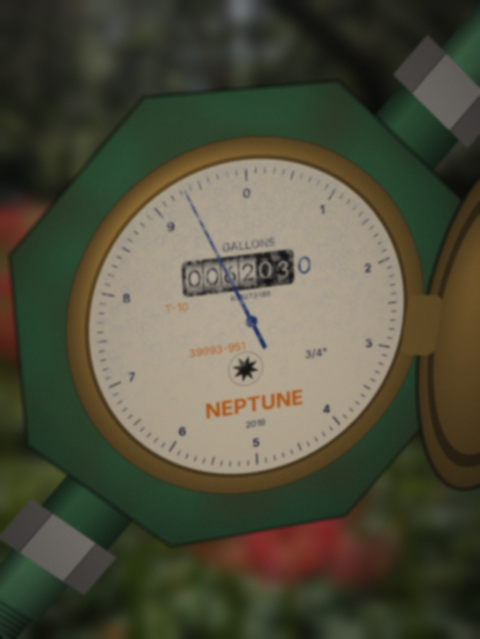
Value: 62029.3,gal
